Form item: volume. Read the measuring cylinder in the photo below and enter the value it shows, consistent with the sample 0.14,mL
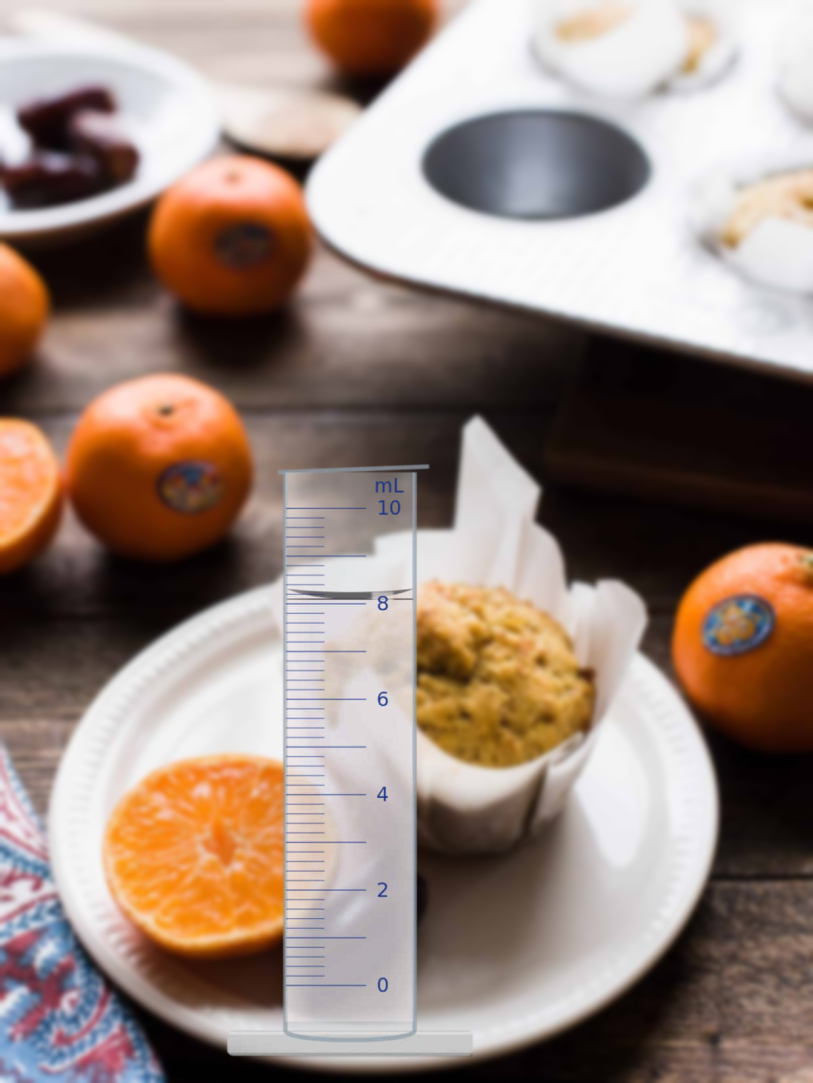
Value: 8.1,mL
